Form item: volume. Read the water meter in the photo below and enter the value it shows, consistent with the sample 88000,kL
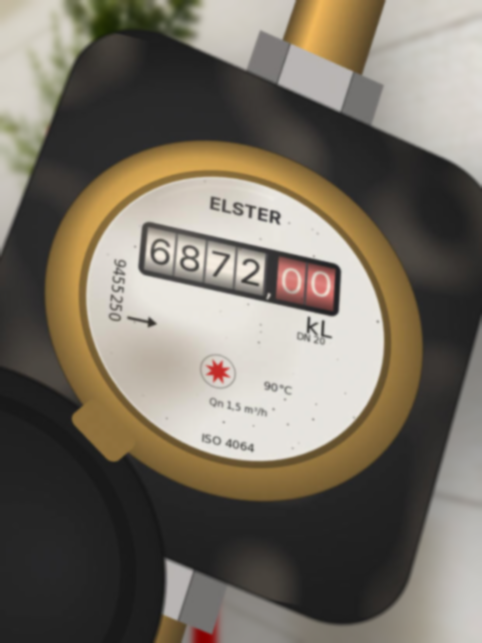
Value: 6872.00,kL
